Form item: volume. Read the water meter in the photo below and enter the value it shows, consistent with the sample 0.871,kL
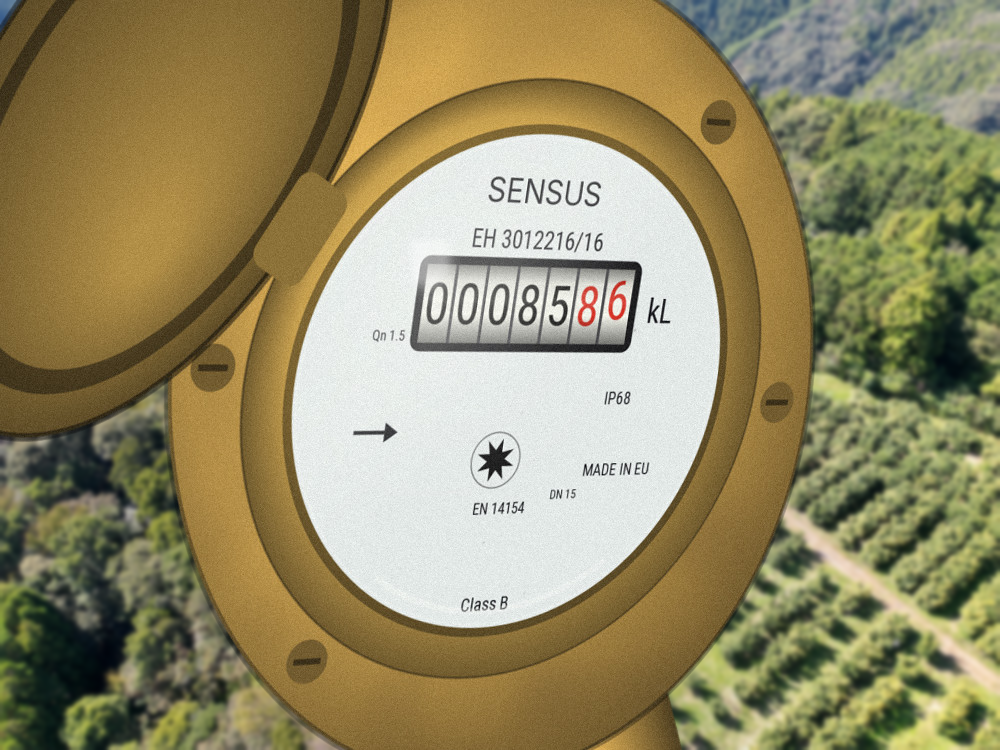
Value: 85.86,kL
